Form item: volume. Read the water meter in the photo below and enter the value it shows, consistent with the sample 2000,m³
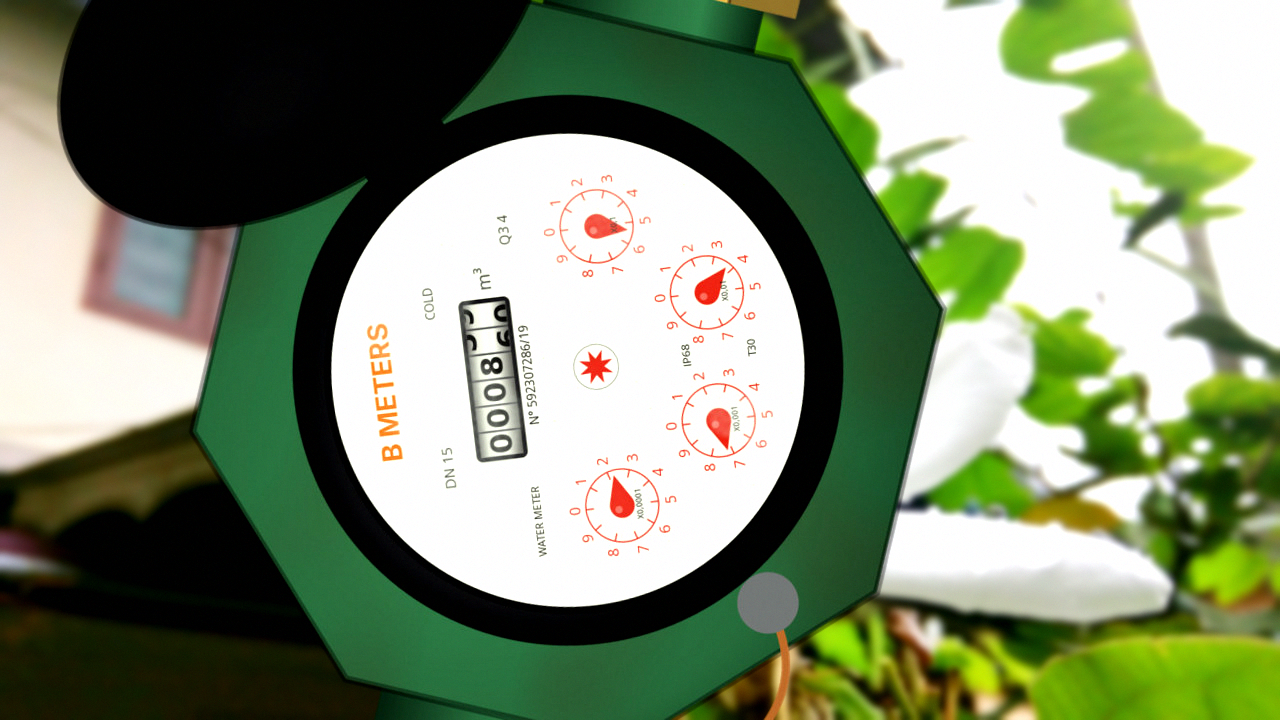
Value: 859.5372,m³
